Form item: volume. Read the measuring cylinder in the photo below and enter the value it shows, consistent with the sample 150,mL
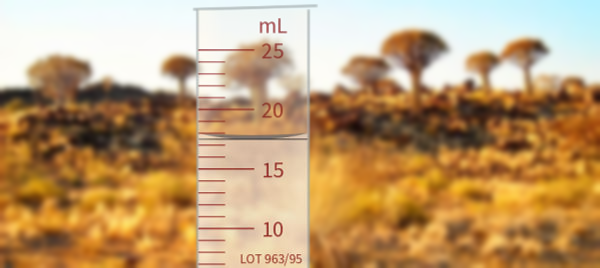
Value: 17.5,mL
